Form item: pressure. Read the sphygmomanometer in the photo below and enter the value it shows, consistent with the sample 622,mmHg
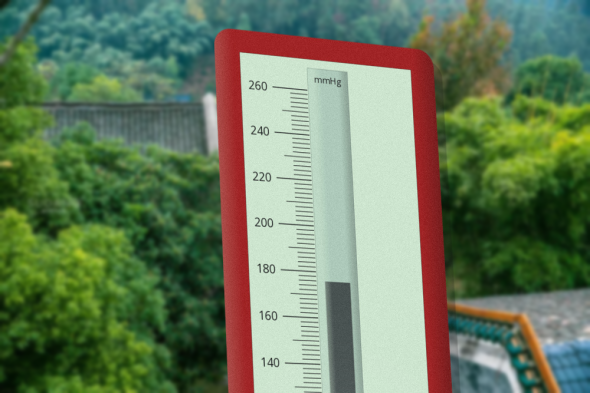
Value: 176,mmHg
